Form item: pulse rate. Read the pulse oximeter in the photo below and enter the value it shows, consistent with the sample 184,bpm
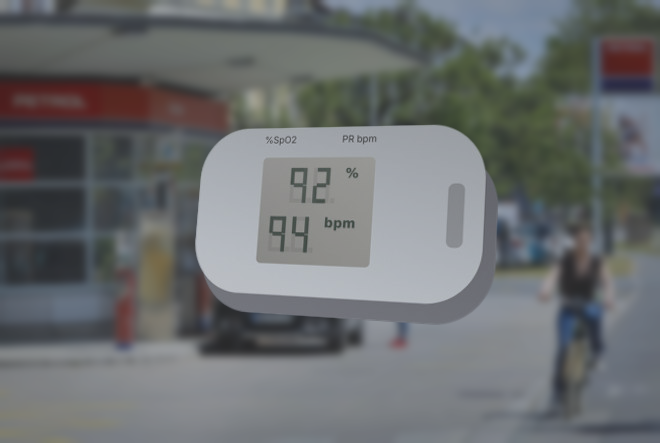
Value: 94,bpm
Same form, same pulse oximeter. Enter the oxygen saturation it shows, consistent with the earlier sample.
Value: 92,%
